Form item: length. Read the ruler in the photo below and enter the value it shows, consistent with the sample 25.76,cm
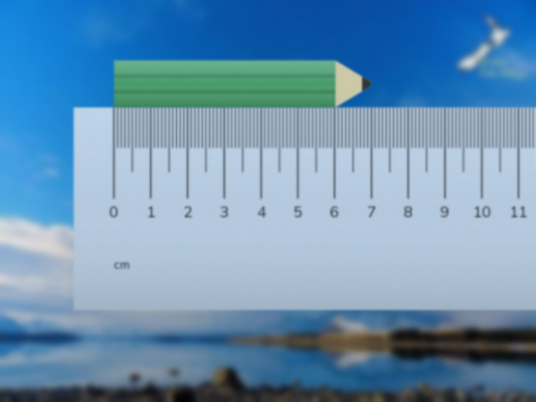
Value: 7,cm
